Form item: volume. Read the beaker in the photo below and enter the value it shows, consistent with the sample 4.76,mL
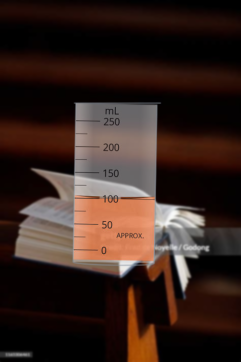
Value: 100,mL
